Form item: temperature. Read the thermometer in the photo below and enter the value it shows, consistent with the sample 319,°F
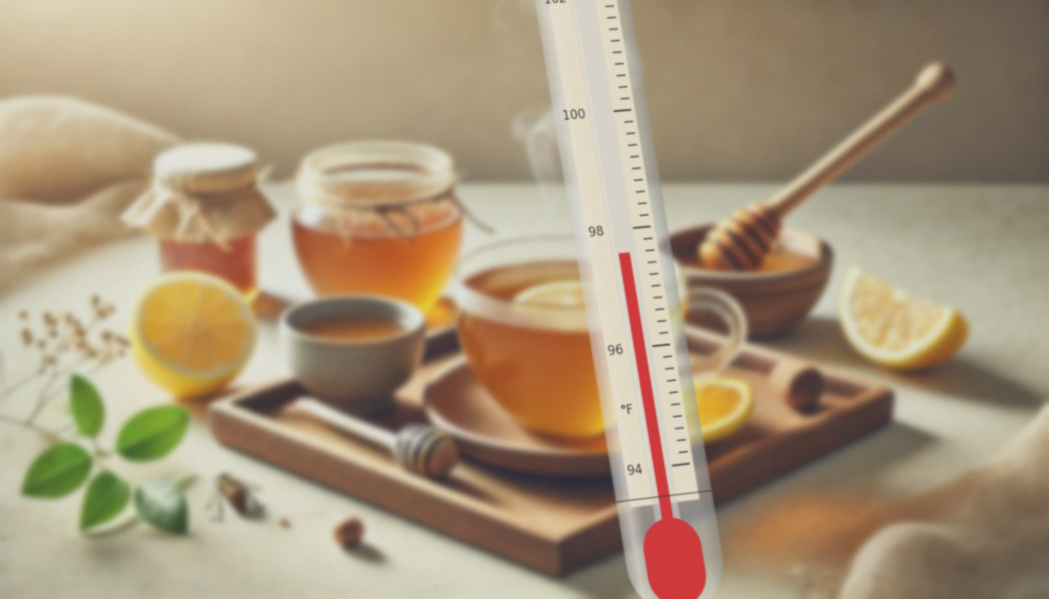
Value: 97.6,°F
